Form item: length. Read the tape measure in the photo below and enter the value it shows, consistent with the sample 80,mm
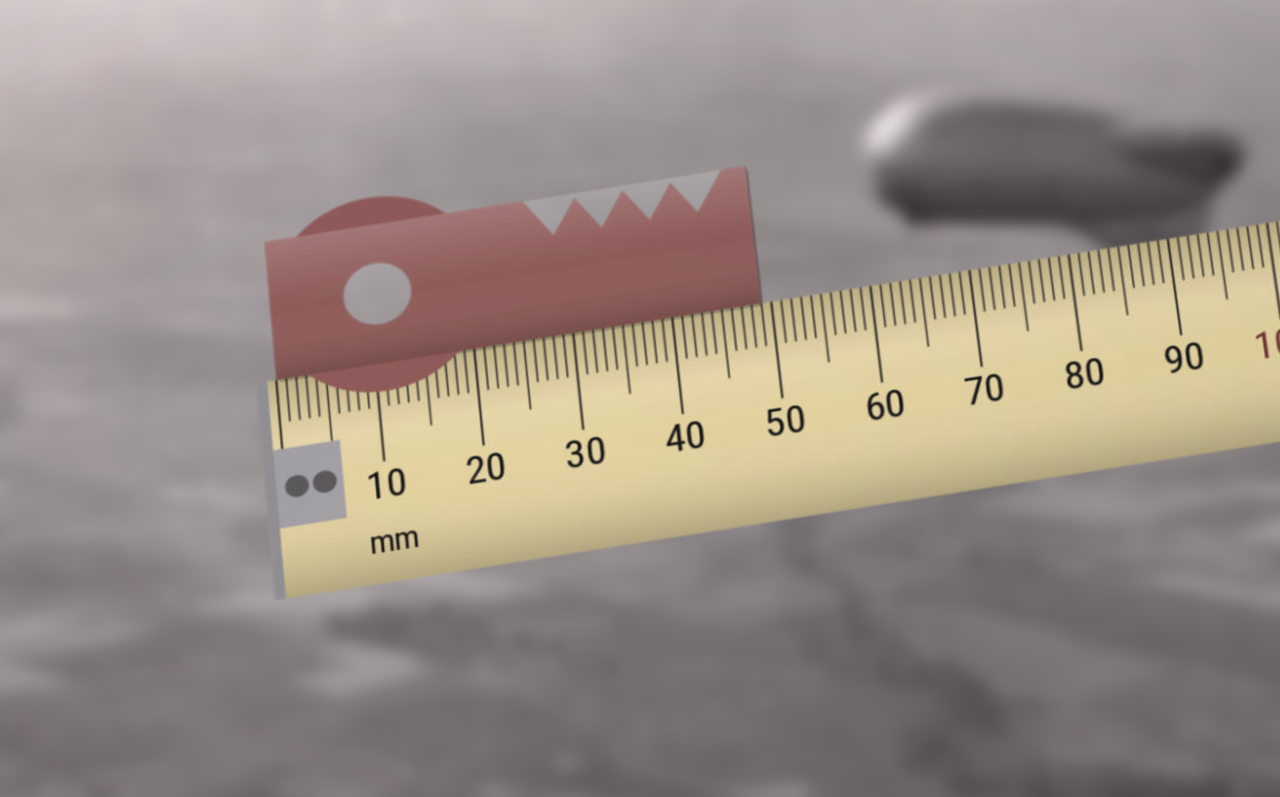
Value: 49,mm
